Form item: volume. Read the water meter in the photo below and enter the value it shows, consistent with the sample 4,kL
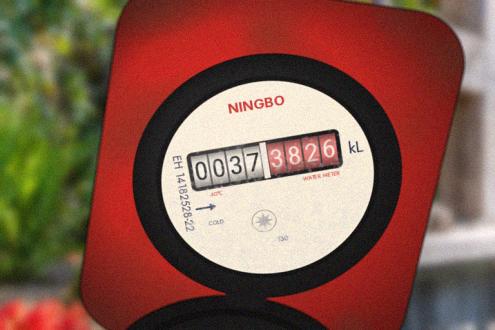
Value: 37.3826,kL
